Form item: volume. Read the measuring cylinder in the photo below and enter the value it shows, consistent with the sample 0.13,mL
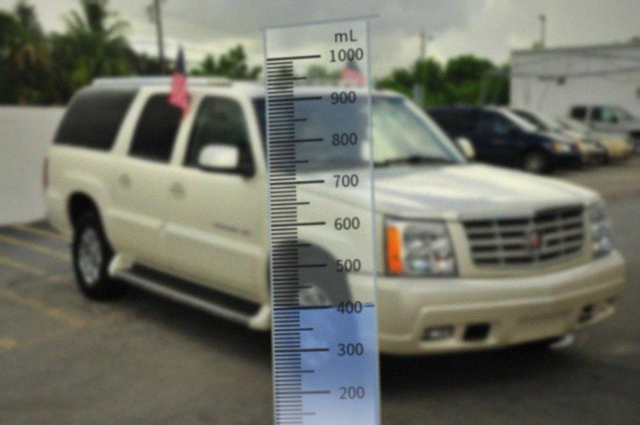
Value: 400,mL
